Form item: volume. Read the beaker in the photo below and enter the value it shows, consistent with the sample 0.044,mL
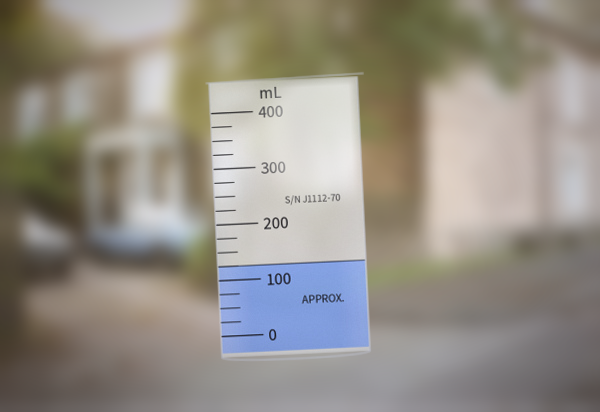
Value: 125,mL
